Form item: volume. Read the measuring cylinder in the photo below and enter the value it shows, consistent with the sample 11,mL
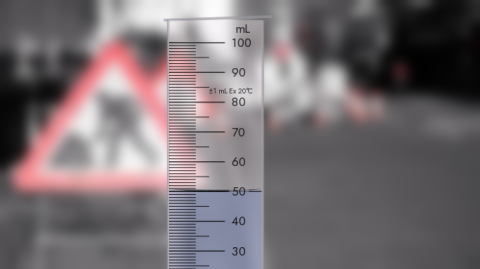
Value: 50,mL
